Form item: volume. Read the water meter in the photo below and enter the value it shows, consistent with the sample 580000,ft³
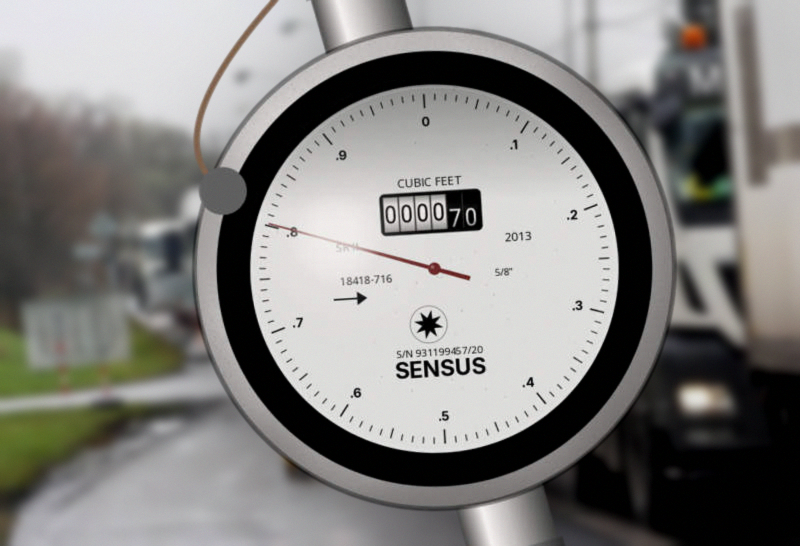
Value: 69.80,ft³
